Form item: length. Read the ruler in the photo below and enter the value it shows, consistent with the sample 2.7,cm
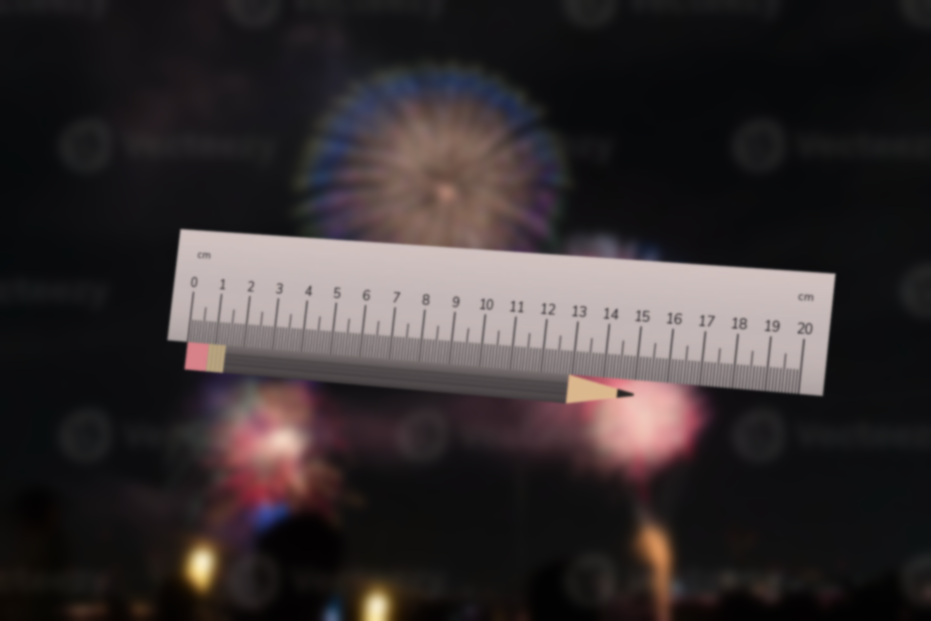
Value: 15,cm
